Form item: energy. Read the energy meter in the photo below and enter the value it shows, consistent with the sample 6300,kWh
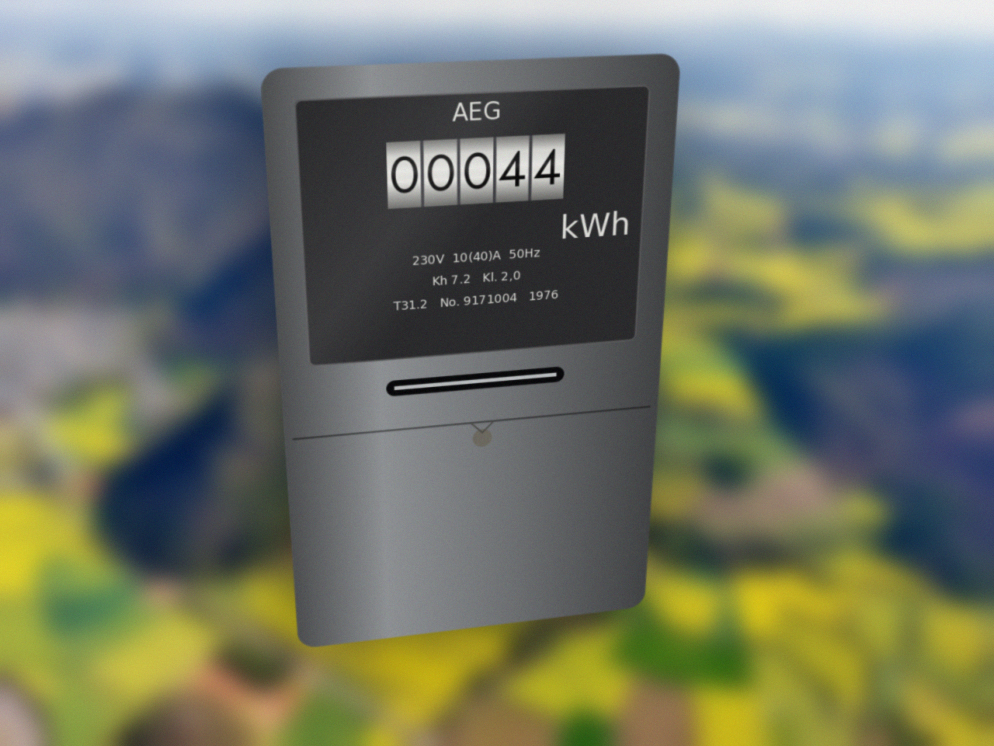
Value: 44,kWh
